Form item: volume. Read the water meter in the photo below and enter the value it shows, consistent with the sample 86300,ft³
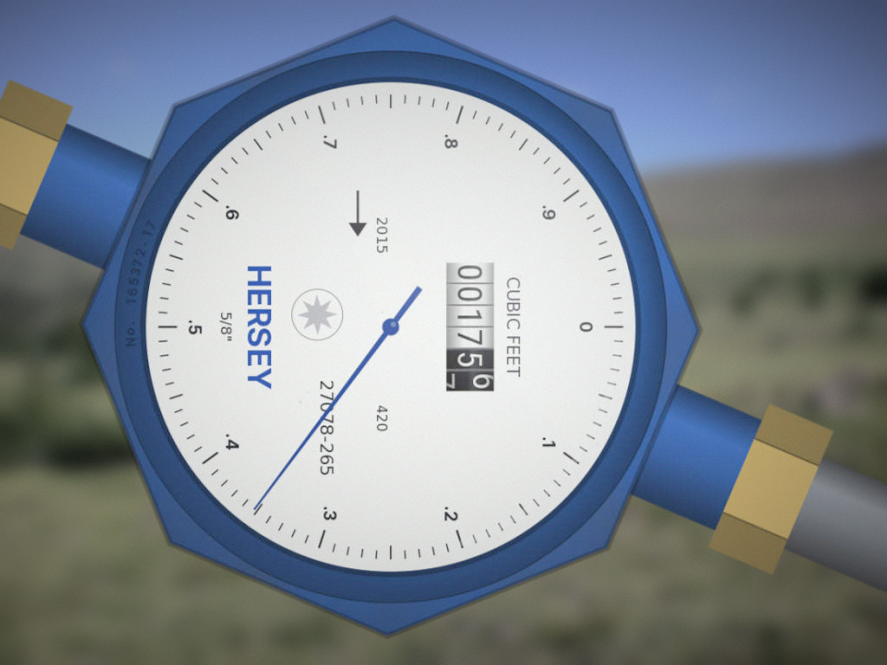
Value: 1756.35,ft³
